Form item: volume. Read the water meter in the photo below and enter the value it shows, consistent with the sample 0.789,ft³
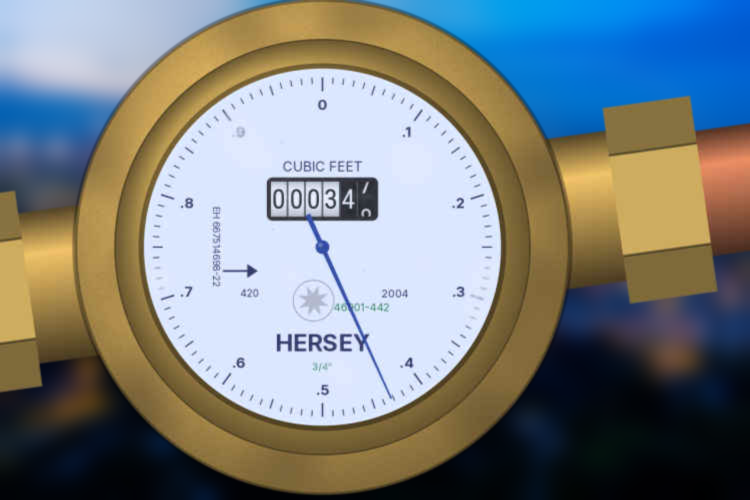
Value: 347.43,ft³
